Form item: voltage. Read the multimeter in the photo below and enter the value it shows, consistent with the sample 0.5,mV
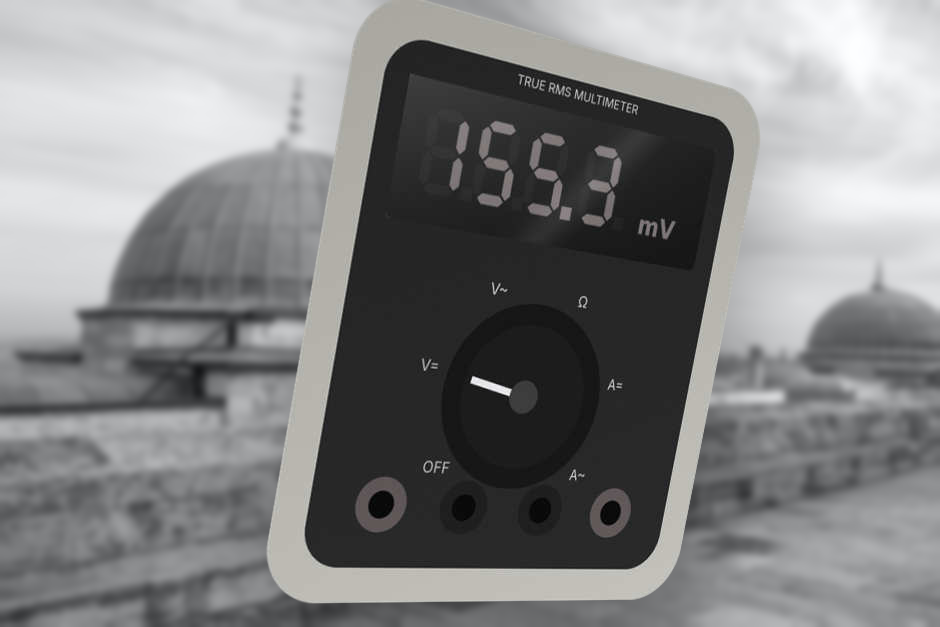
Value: 155.3,mV
